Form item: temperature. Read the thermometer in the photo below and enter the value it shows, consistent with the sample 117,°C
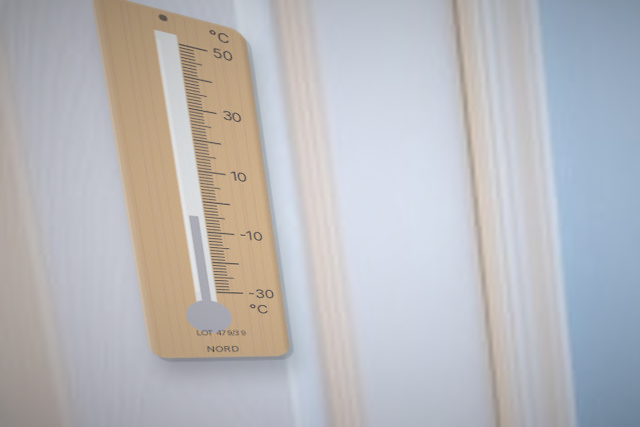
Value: -5,°C
